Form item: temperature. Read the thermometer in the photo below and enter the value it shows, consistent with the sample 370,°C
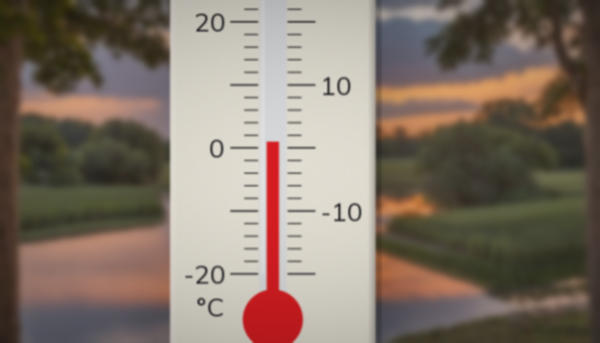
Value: 1,°C
